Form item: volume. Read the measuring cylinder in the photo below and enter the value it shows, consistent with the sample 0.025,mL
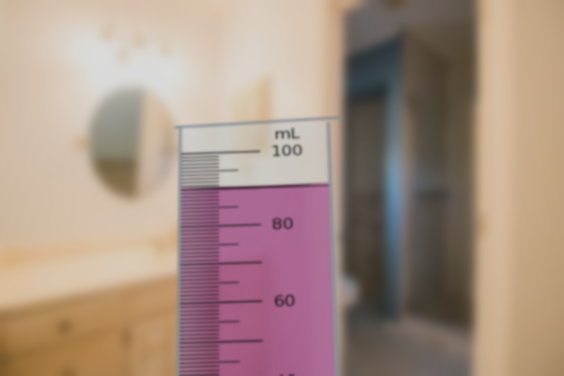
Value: 90,mL
